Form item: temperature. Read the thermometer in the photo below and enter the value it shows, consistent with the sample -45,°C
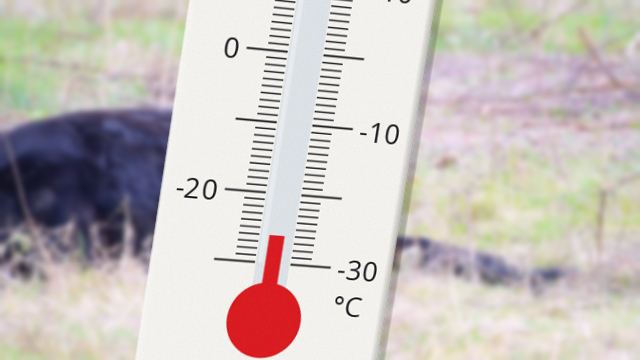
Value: -26,°C
